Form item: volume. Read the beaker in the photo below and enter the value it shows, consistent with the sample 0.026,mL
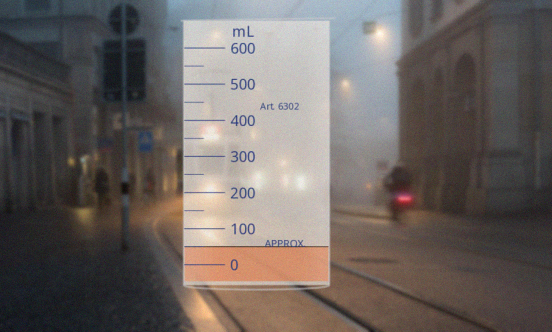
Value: 50,mL
